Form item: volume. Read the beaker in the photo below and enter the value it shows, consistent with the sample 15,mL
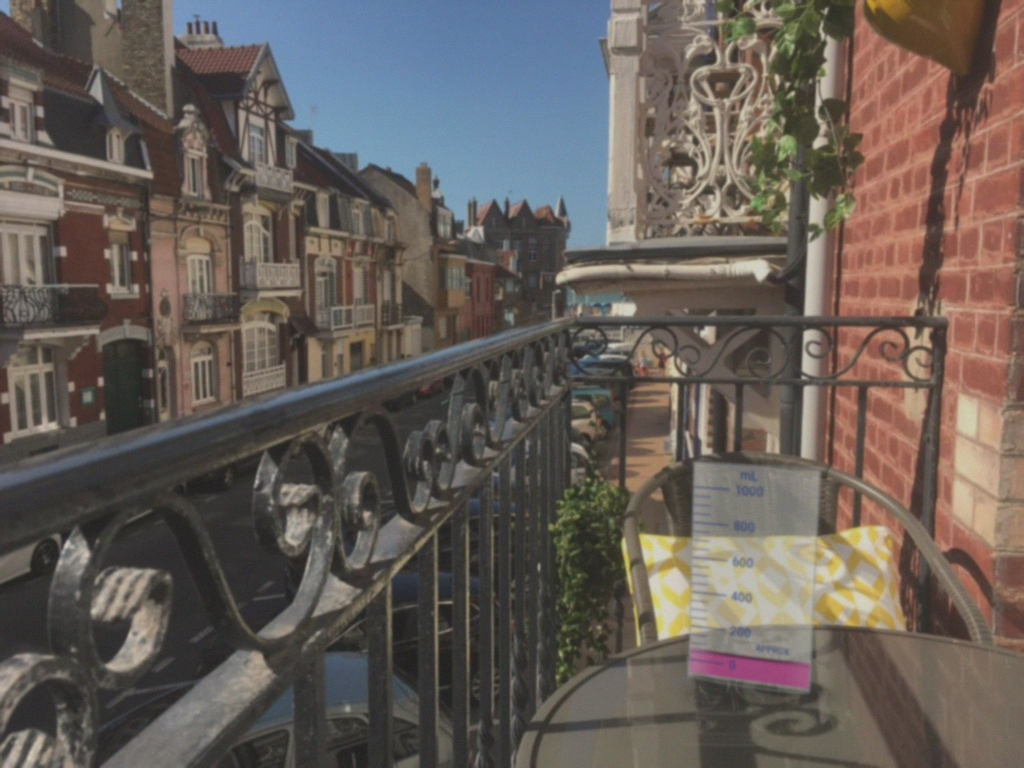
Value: 50,mL
